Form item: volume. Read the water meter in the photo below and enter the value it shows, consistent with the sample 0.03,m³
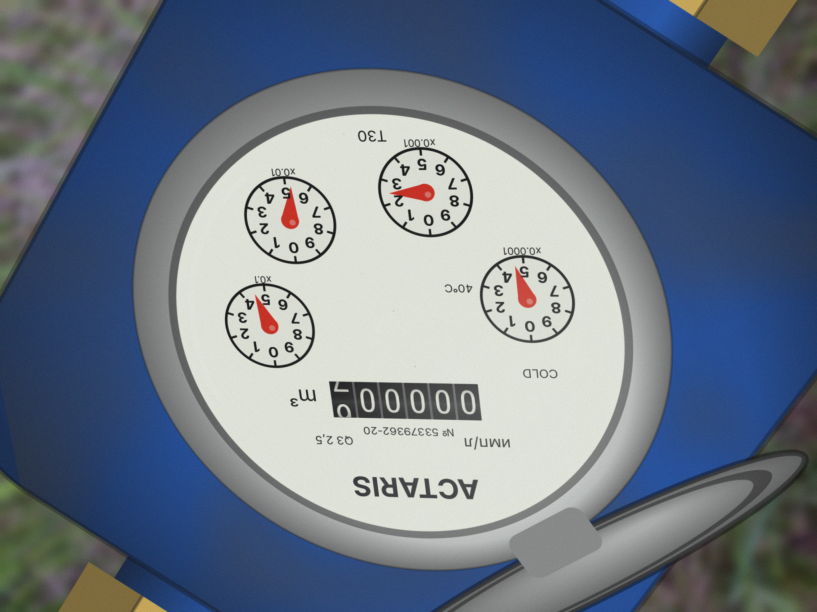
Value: 6.4524,m³
